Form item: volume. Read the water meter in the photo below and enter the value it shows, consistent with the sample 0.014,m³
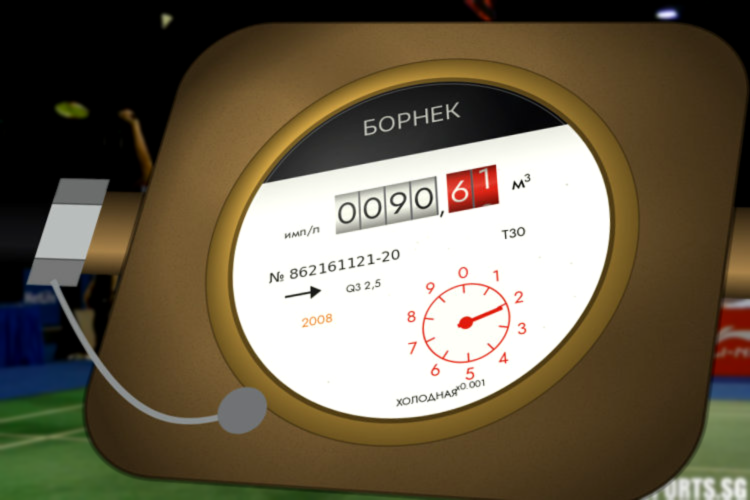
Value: 90.612,m³
